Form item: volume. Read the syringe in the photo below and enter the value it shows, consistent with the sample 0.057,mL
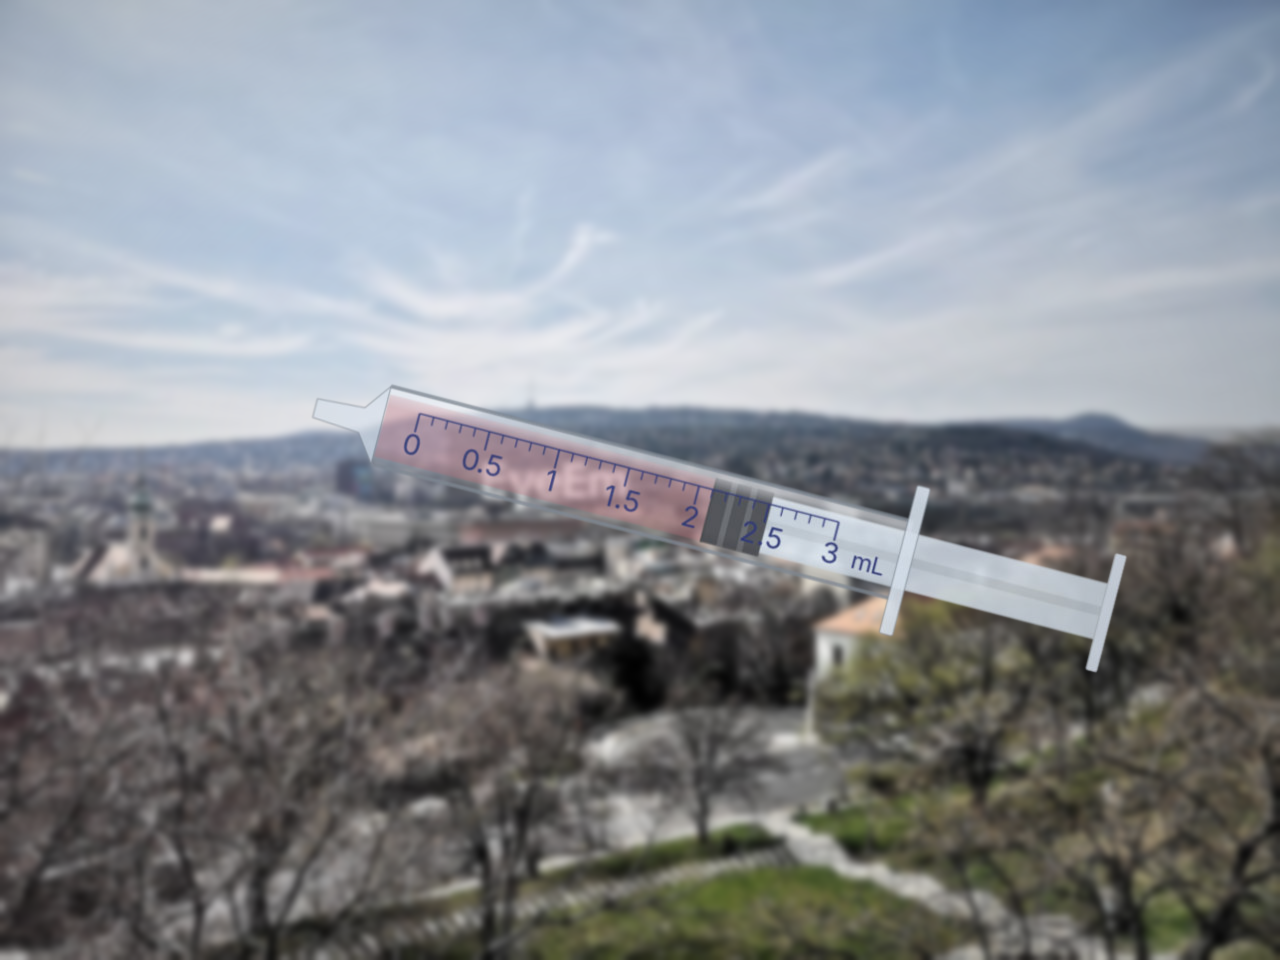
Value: 2.1,mL
